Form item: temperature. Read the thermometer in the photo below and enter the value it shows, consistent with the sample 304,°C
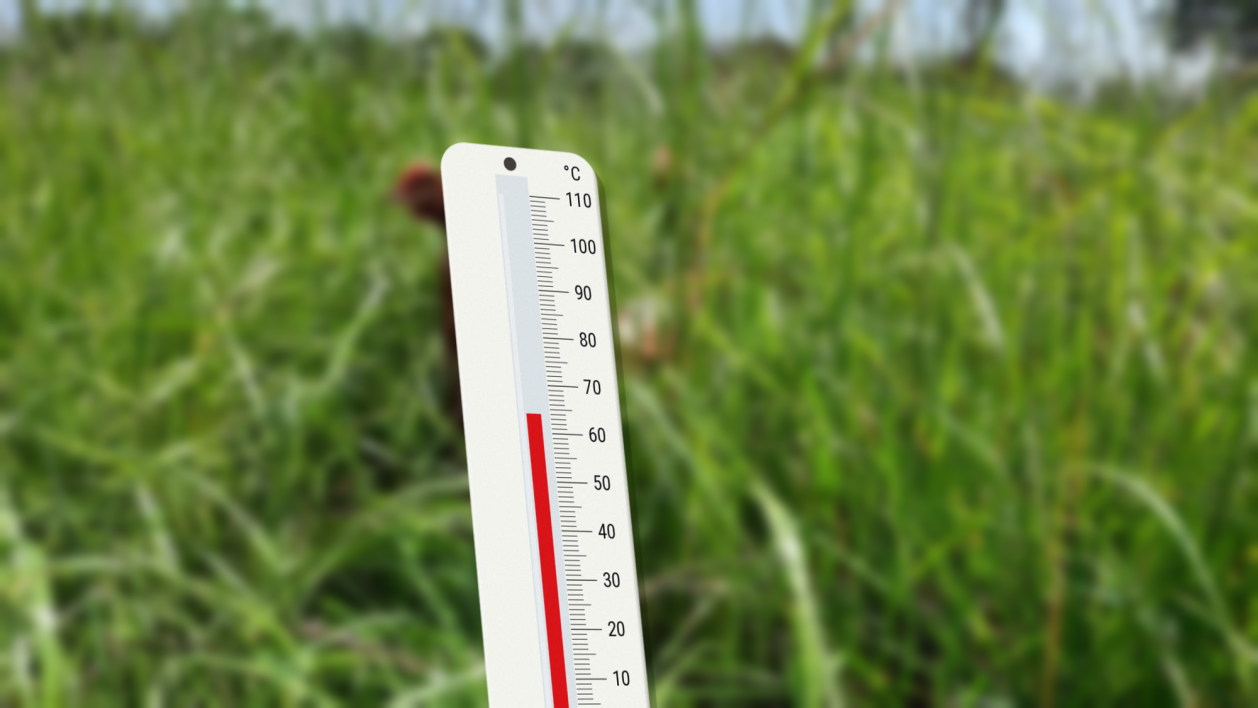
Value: 64,°C
